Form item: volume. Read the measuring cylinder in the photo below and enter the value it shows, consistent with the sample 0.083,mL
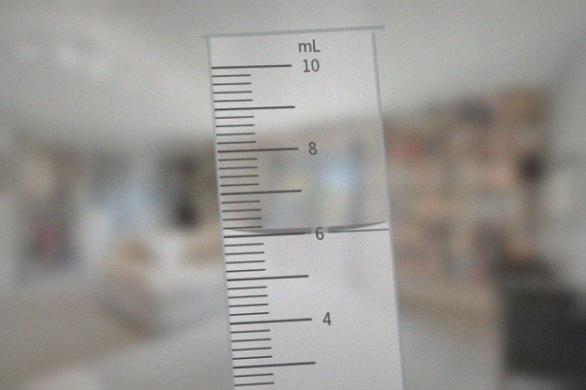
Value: 6,mL
